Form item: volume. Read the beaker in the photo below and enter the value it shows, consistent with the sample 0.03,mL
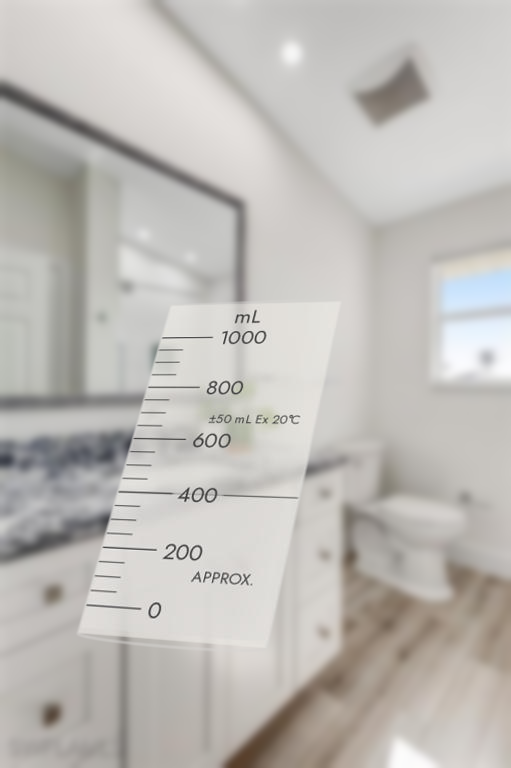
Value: 400,mL
